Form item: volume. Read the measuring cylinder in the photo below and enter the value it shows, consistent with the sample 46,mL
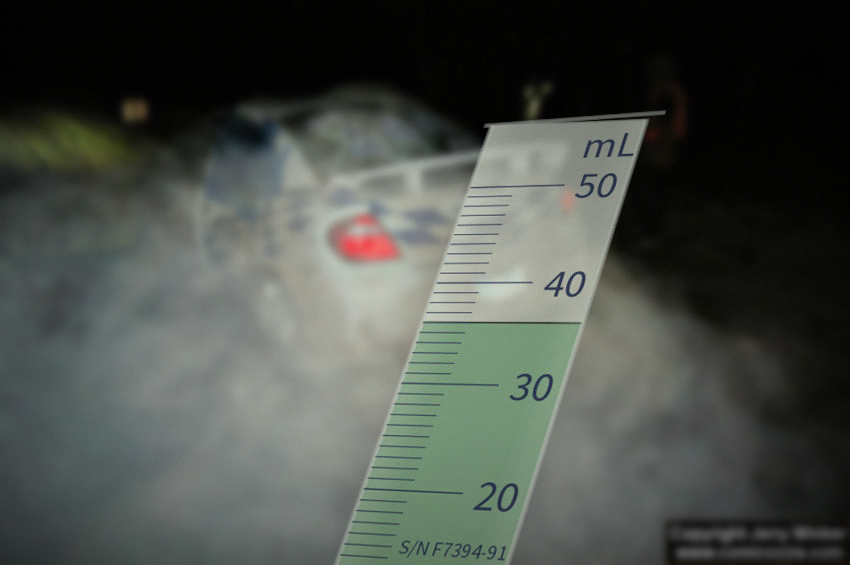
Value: 36,mL
